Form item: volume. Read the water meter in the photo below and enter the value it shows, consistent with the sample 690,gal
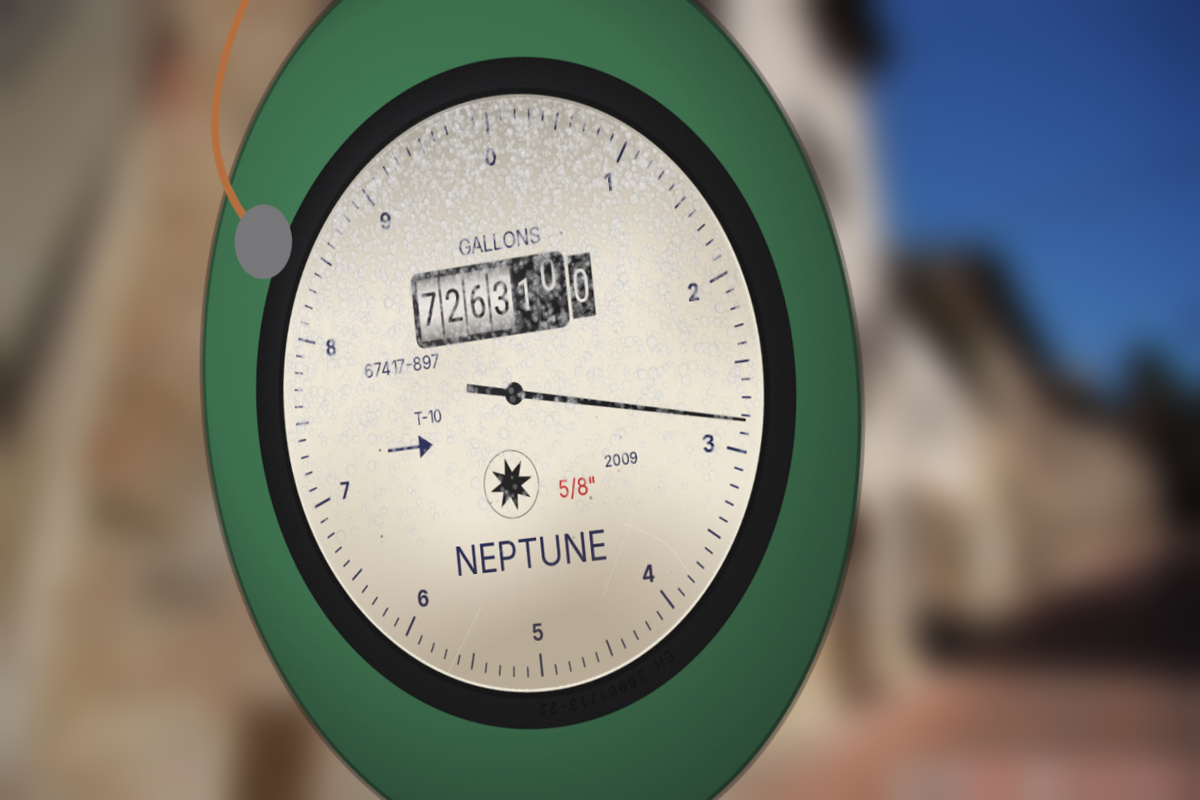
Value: 7263102.8,gal
